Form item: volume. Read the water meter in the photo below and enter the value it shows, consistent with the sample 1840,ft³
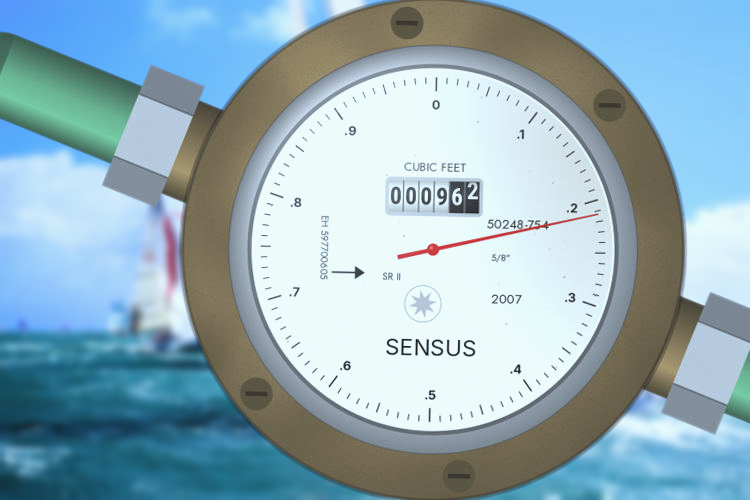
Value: 962.21,ft³
